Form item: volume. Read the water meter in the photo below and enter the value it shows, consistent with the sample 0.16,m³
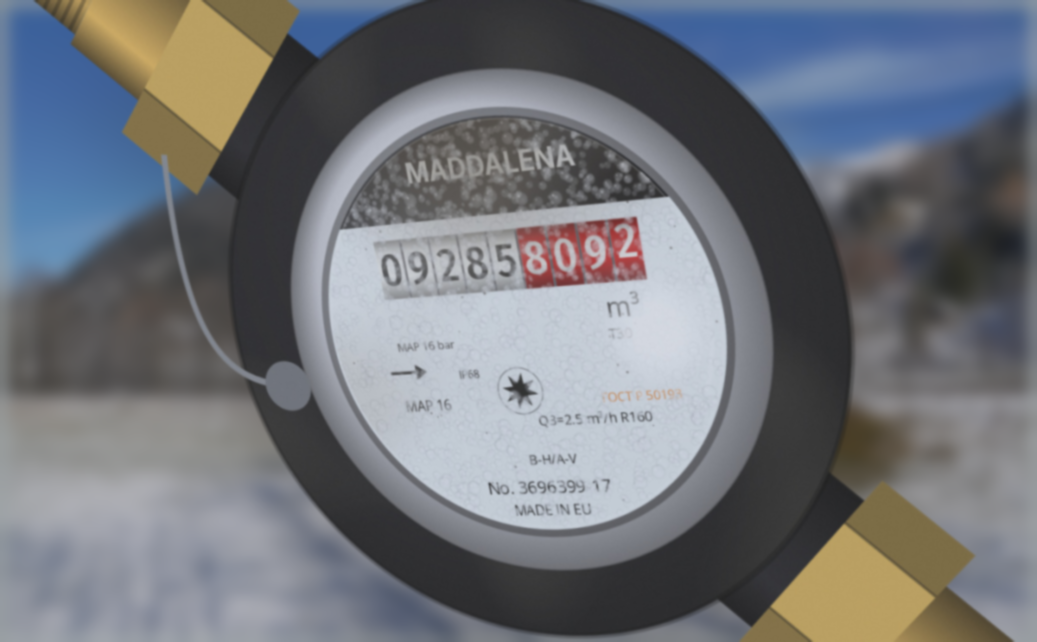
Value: 9285.8092,m³
